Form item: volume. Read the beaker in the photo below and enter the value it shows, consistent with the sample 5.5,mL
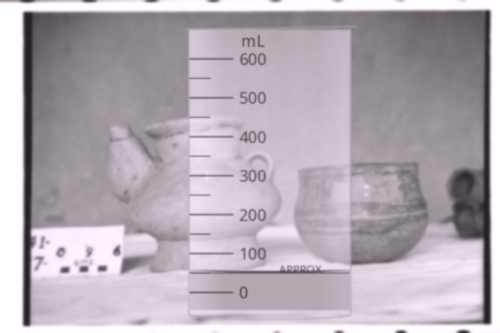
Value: 50,mL
